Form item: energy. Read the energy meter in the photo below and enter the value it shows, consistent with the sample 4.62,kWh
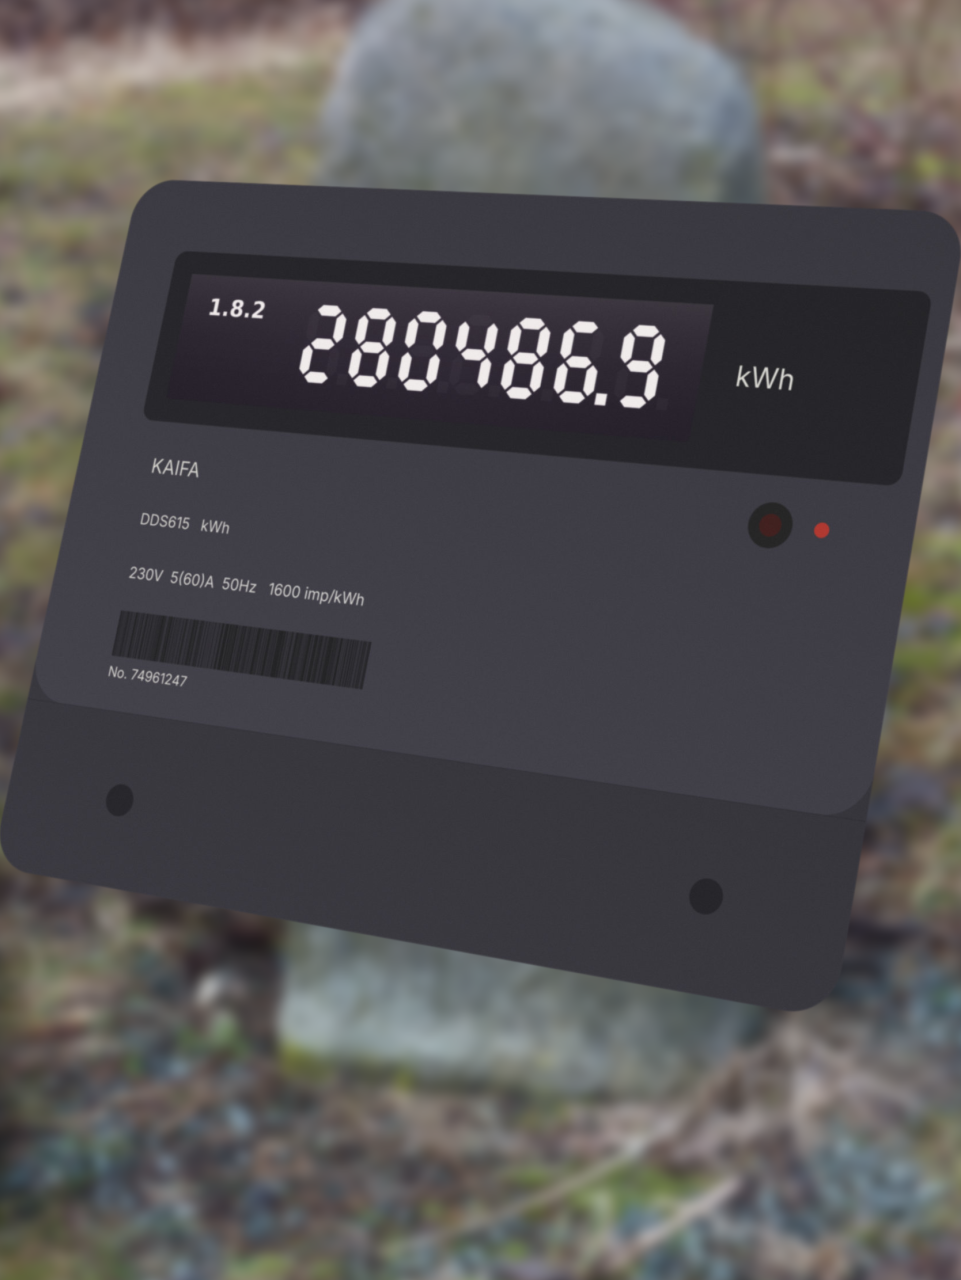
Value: 280486.9,kWh
